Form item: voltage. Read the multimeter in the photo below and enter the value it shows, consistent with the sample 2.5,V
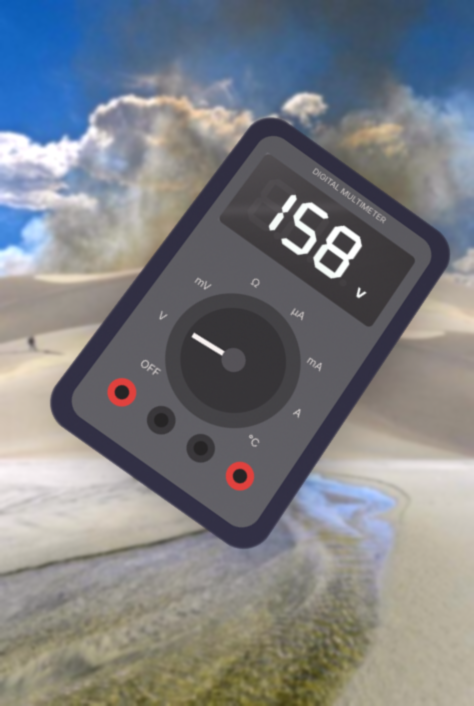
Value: 158,V
